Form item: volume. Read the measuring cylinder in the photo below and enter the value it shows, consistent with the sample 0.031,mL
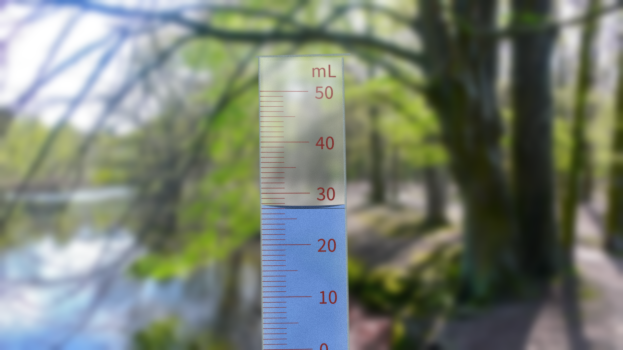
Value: 27,mL
